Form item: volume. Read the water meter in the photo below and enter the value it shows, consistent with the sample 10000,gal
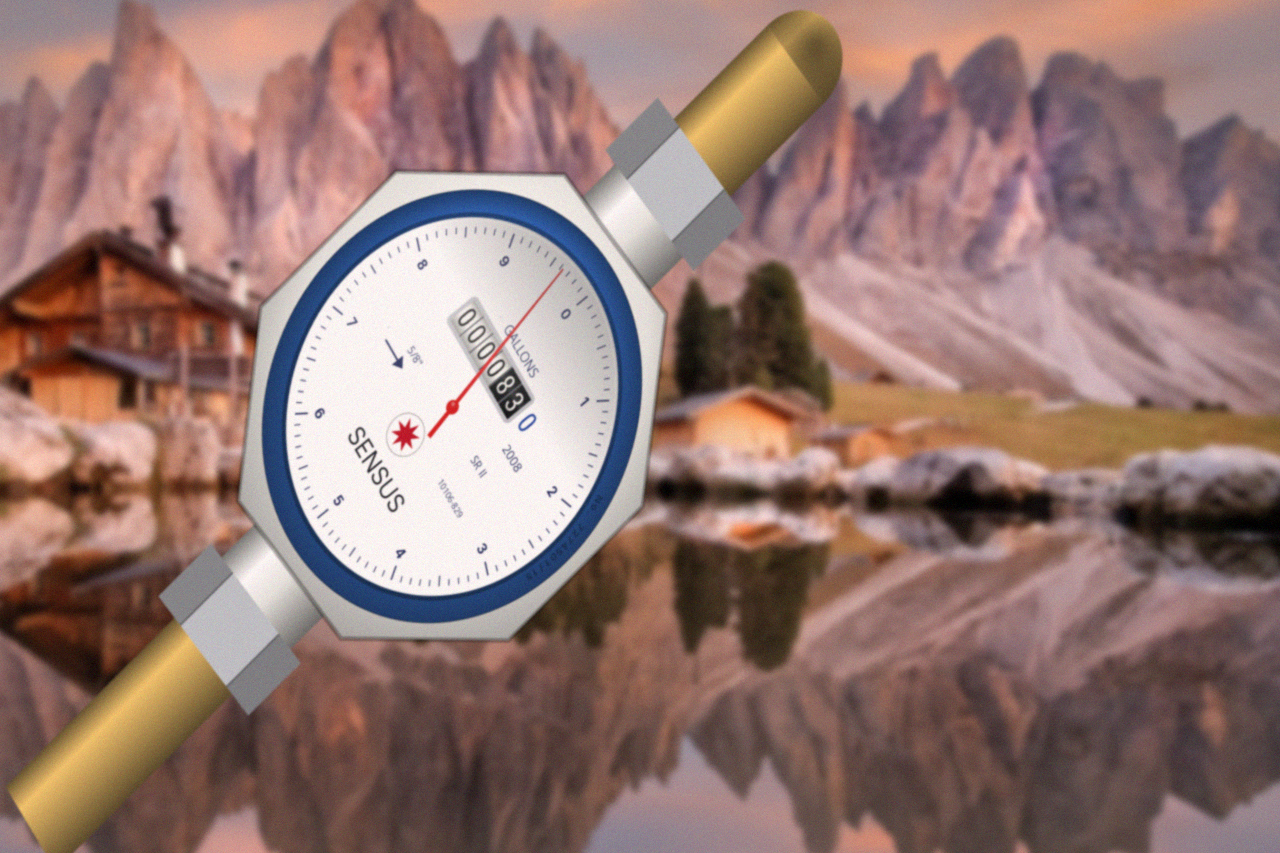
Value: 829.6,gal
